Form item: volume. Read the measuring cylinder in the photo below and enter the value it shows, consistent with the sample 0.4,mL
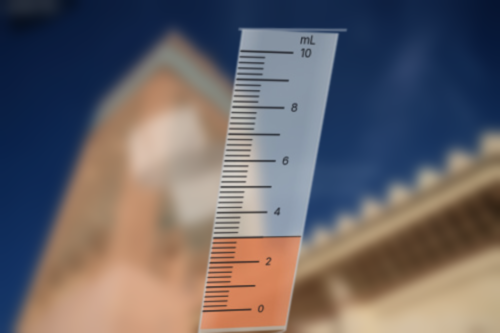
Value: 3,mL
